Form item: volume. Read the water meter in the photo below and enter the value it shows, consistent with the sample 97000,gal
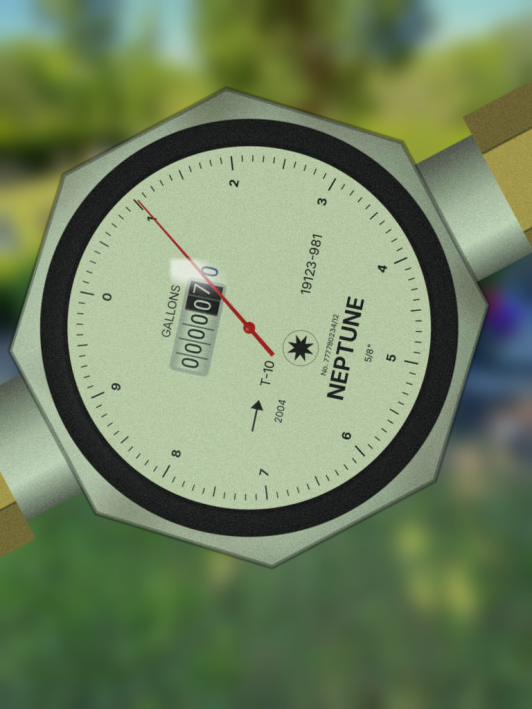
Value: 71.0,gal
